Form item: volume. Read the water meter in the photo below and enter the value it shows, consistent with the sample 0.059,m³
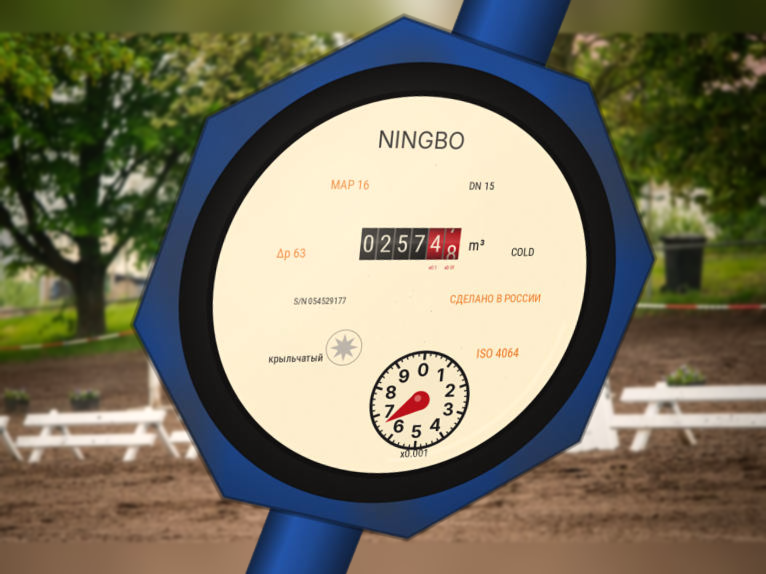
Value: 257.476,m³
